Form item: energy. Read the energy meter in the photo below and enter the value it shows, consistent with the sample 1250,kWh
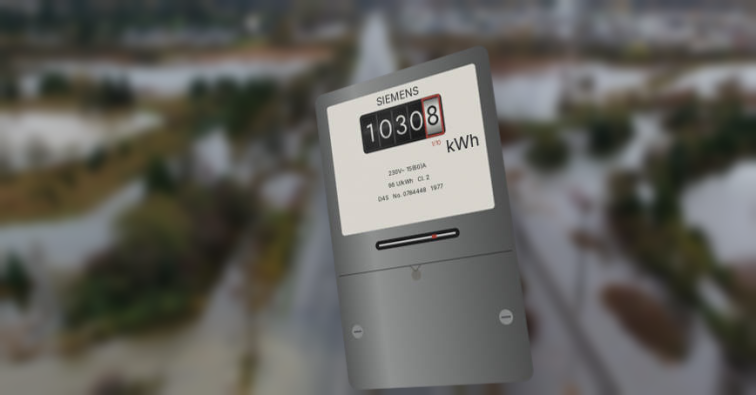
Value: 1030.8,kWh
